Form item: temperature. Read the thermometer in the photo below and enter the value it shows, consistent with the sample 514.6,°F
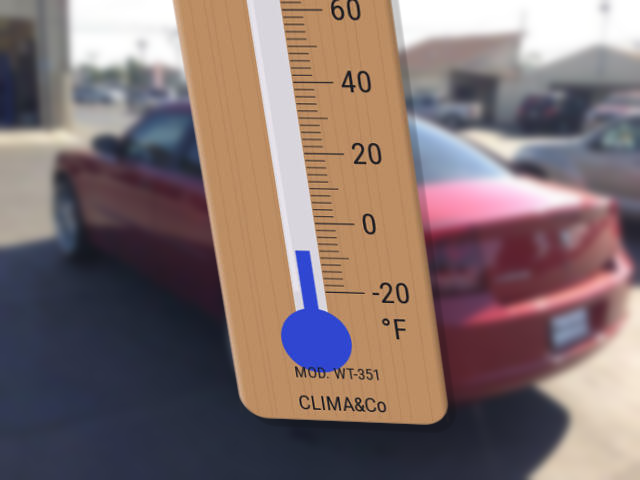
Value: -8,°F
